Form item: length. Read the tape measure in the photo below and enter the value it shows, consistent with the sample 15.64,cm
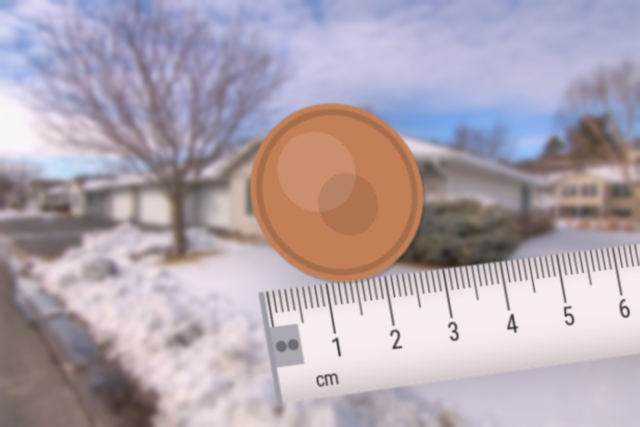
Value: 2.9,cm
